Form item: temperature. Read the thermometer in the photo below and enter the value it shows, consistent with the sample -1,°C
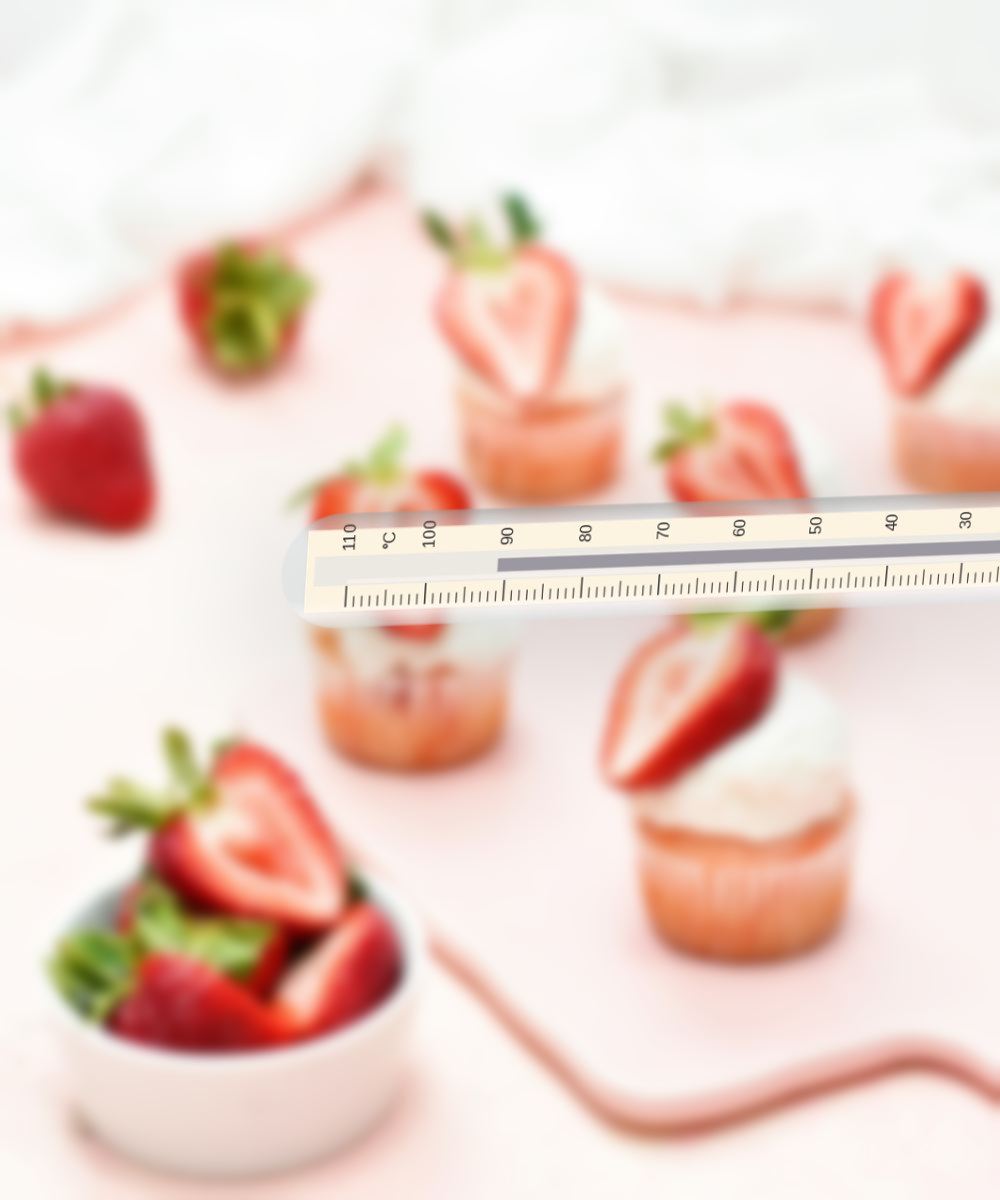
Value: 91,°C
